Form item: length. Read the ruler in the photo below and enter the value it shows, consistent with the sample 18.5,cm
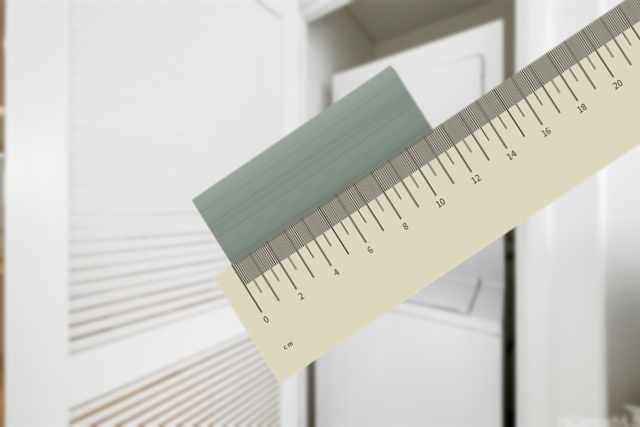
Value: 11.5,cm
